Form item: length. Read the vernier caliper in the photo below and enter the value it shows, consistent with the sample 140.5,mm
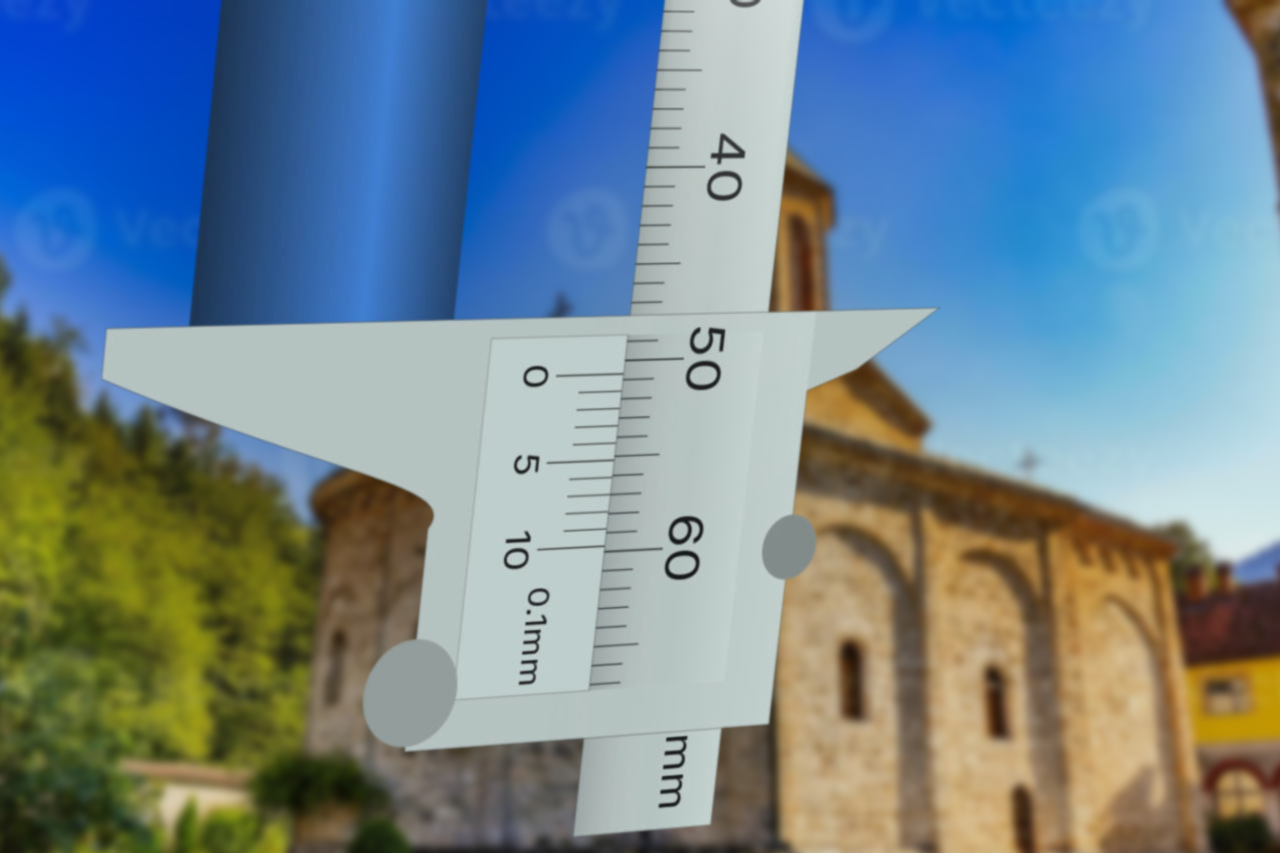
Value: 50.7,mm
